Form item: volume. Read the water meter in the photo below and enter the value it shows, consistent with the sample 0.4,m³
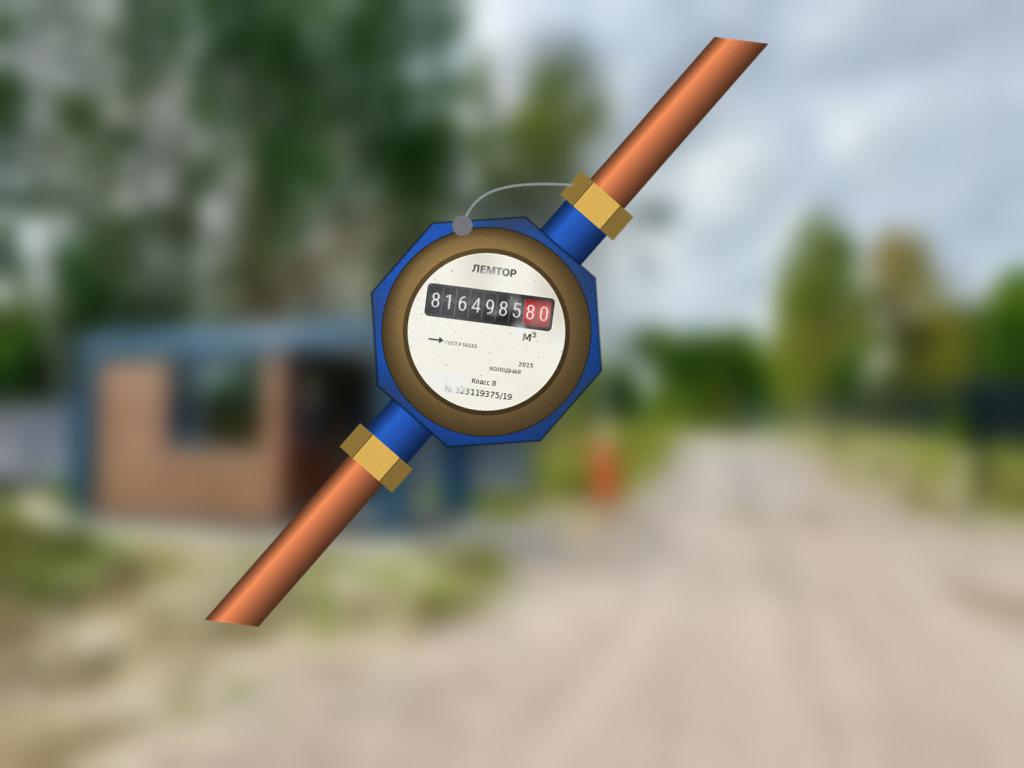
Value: 8164985.80,m³
